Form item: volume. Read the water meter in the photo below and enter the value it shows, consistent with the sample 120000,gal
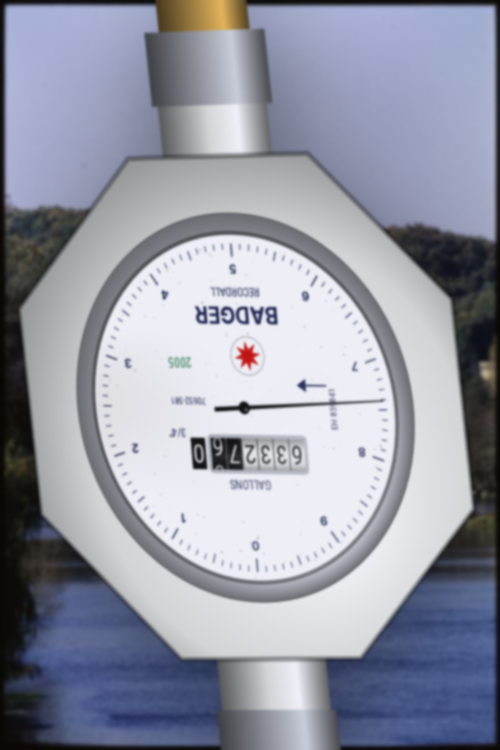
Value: 6332757.4,gal
